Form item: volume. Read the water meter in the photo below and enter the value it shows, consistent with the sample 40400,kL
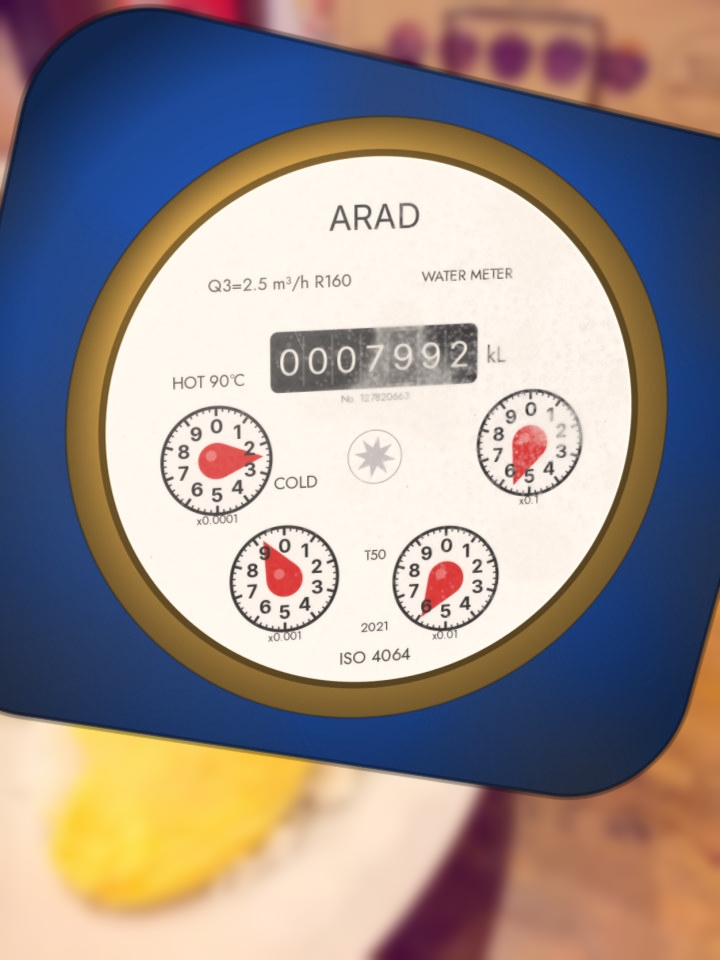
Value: 7992.5592,kL
